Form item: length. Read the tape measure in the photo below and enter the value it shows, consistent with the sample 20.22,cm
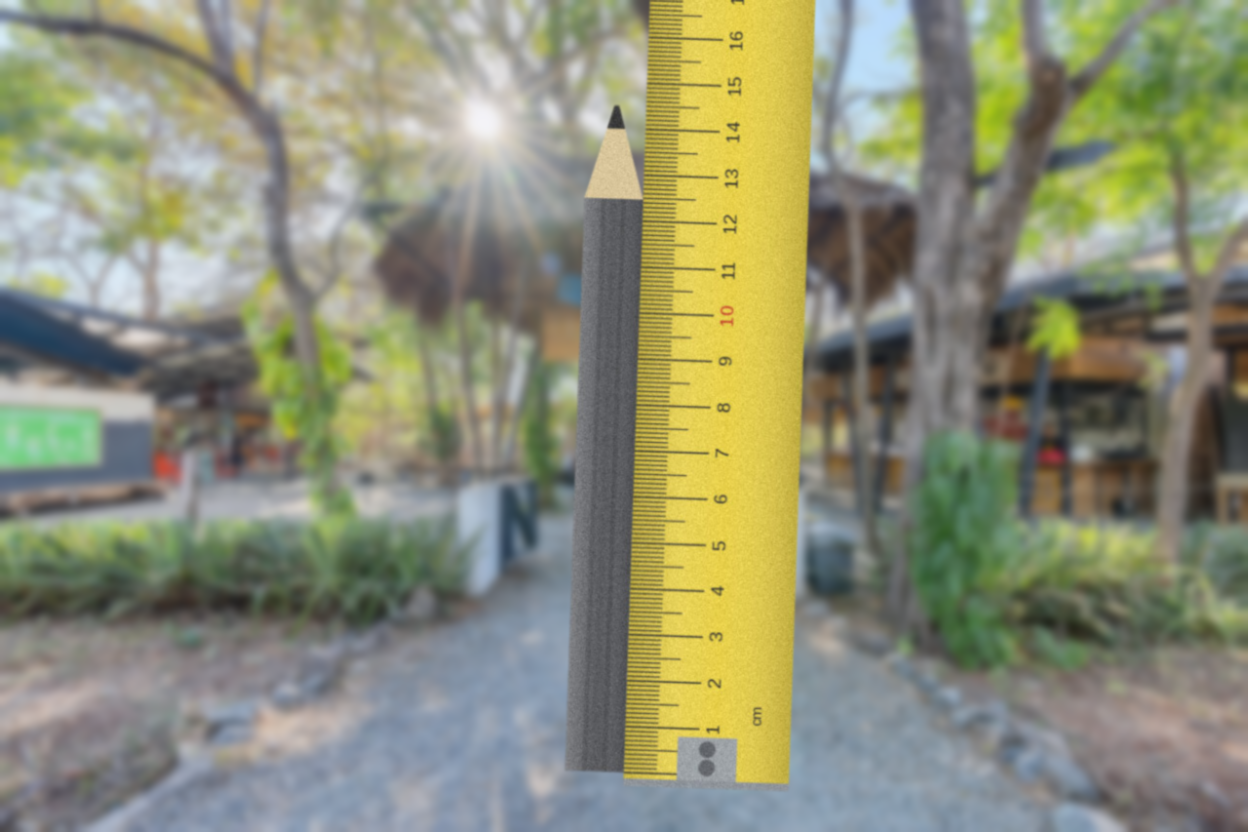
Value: 14.5,cm
